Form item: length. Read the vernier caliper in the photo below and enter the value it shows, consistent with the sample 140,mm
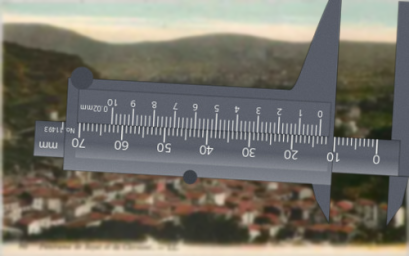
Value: 13.5,mm
